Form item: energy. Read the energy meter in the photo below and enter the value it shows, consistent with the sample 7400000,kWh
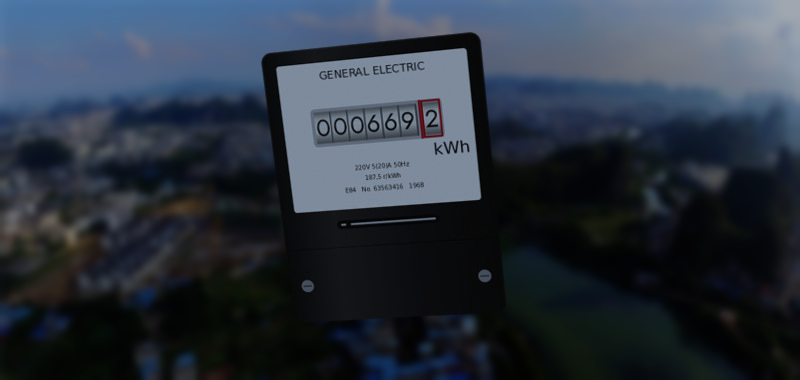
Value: 669.2,kWh
